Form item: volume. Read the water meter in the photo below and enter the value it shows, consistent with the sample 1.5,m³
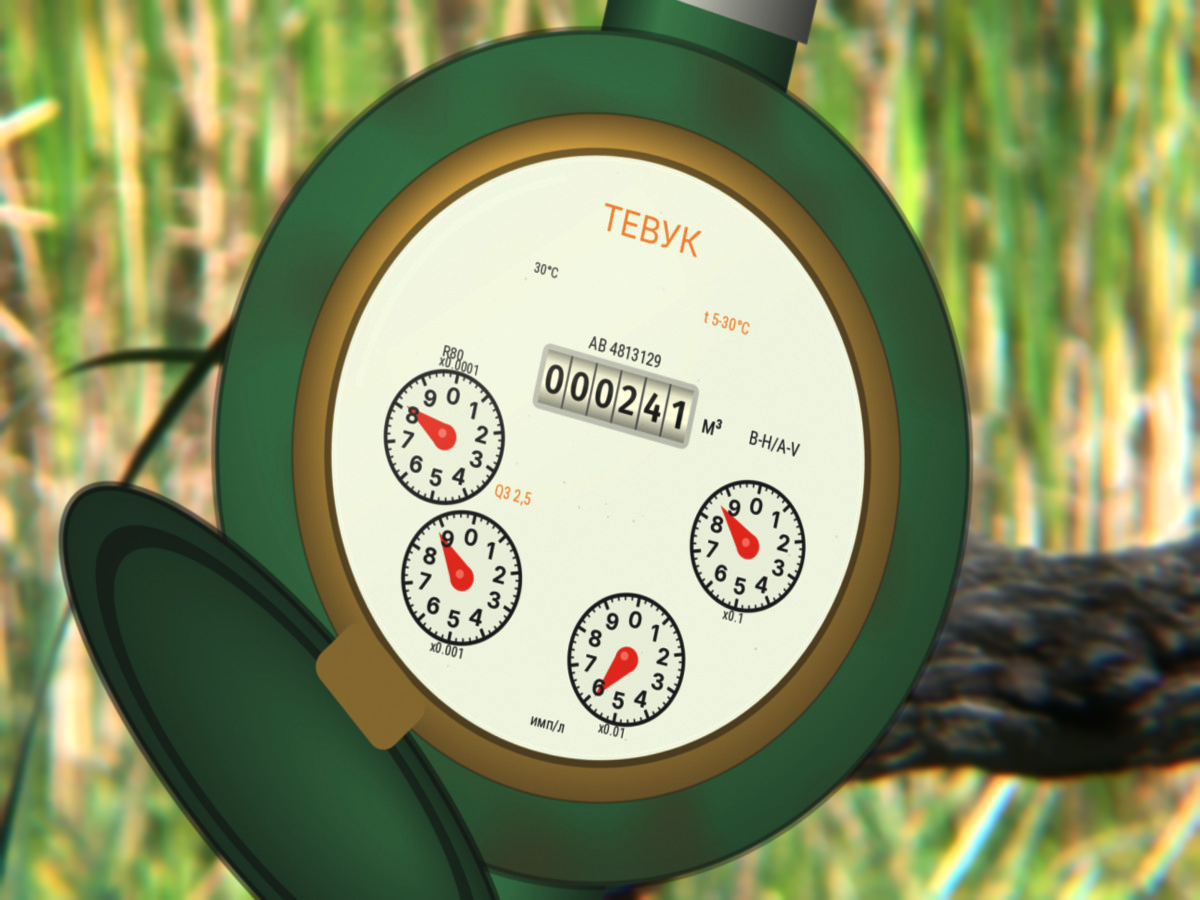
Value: 241.8588,m³
